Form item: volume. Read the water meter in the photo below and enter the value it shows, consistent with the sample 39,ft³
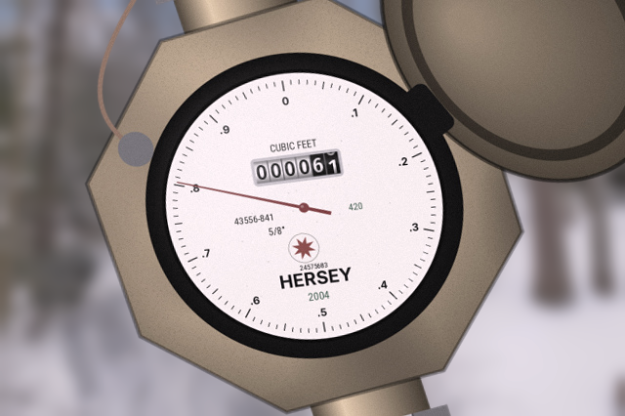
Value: 60.80,ft³
